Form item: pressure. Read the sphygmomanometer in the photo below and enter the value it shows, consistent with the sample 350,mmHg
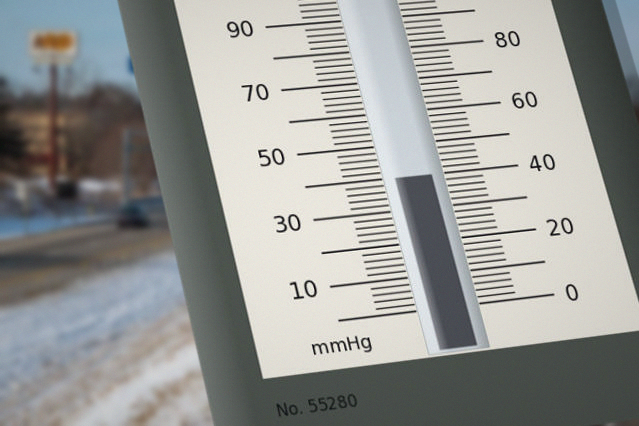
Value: 40,mmHg
